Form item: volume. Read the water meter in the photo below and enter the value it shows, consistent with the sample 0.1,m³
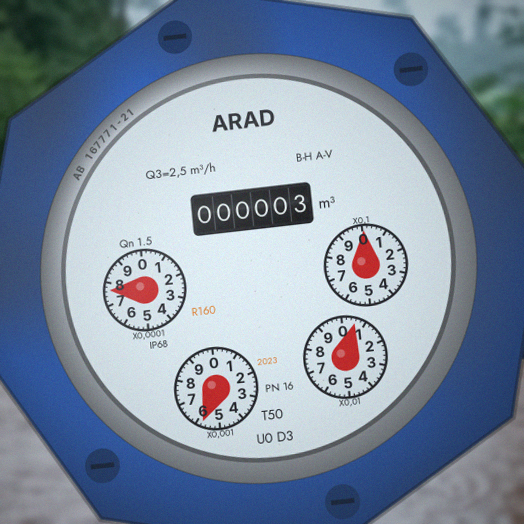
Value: 3.0057,m³
